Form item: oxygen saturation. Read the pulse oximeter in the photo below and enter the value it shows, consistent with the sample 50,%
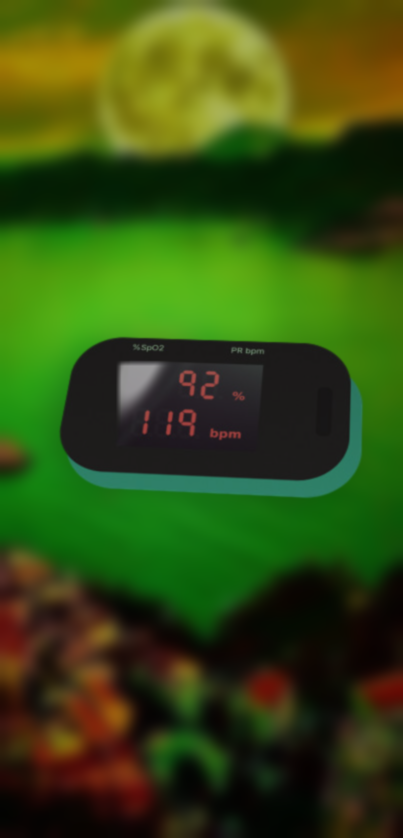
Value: 92,%
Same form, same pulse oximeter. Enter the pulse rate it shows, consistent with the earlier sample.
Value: 119,bpm
